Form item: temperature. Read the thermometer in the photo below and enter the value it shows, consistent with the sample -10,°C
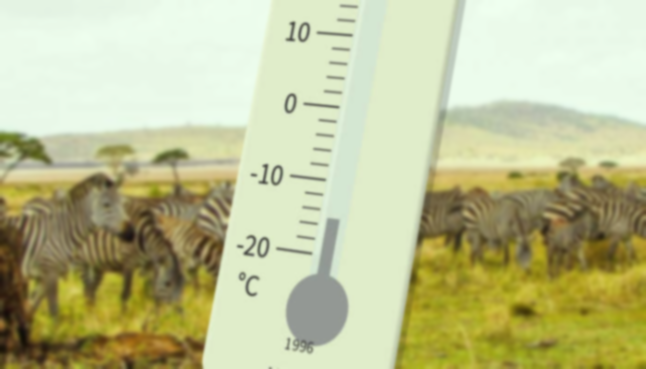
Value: -15,°C
